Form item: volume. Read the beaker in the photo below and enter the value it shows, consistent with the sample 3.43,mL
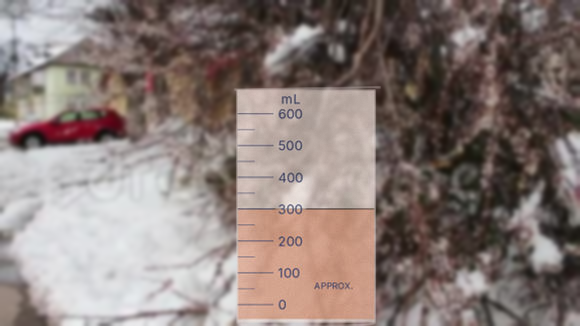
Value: 300,mL
